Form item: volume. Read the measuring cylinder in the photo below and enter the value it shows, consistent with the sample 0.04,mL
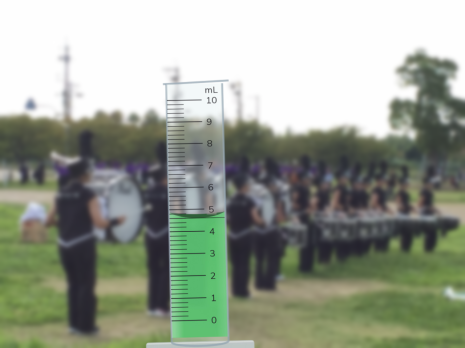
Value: 4.6,mL
